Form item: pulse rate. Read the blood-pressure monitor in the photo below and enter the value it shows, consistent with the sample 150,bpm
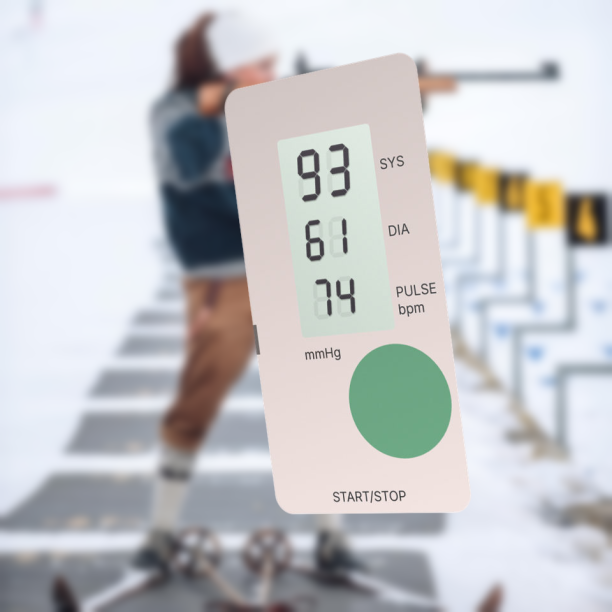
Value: 74,bpm
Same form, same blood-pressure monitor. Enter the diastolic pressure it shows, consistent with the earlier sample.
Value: 61,mmHg
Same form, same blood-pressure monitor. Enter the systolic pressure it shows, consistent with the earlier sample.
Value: 93,mmHg
